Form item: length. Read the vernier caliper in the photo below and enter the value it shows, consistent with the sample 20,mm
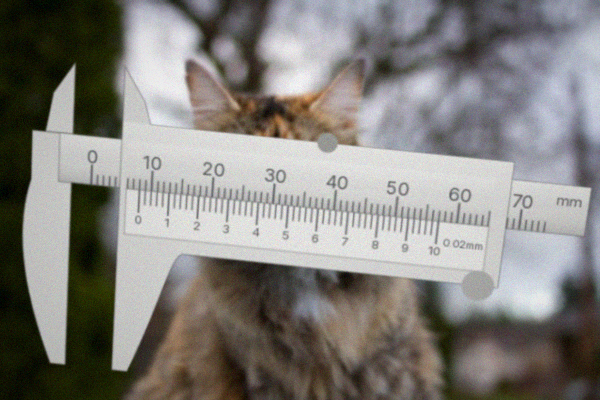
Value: 8.0,mm
